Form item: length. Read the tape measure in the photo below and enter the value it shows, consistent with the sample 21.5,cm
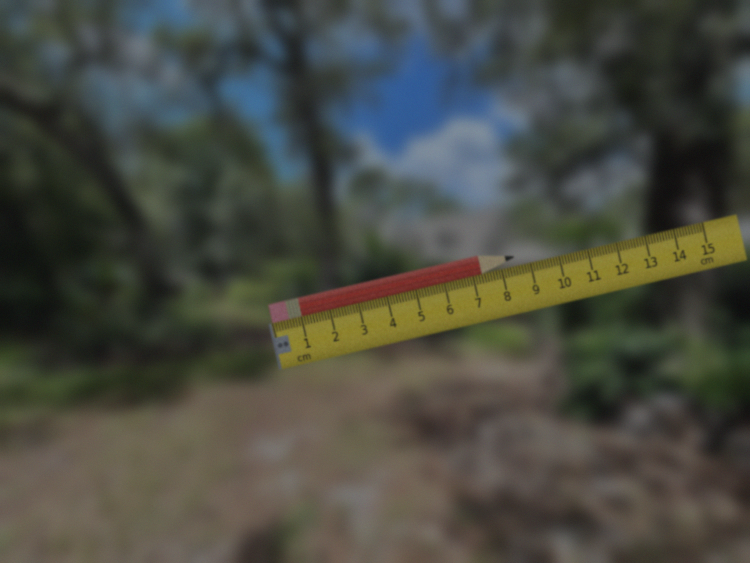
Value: 8.5,cm
